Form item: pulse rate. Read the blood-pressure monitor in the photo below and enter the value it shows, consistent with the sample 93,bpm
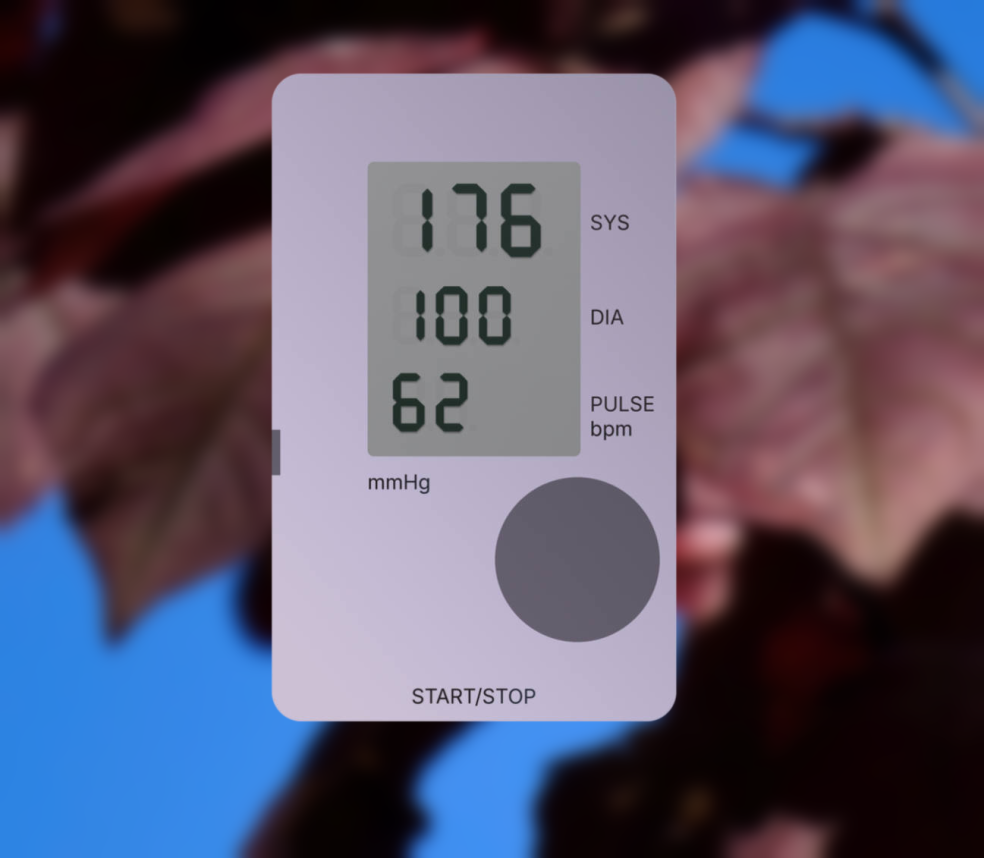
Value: 62,bpm
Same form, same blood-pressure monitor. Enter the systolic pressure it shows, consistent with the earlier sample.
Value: 176,mmHg
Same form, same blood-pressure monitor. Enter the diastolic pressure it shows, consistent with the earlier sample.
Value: 100,mmHg
